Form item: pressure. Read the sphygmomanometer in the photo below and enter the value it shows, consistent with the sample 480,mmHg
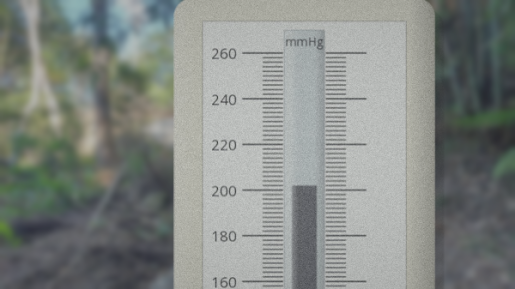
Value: 202,mmHg
